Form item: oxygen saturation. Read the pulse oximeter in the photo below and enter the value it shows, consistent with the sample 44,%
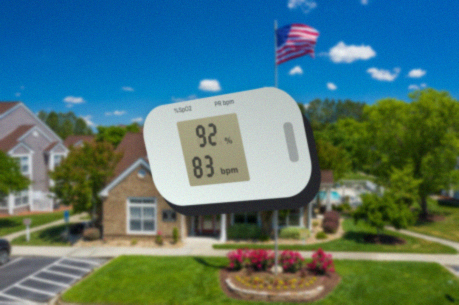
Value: 92,%
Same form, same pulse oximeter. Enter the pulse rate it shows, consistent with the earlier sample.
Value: 83,bpm
